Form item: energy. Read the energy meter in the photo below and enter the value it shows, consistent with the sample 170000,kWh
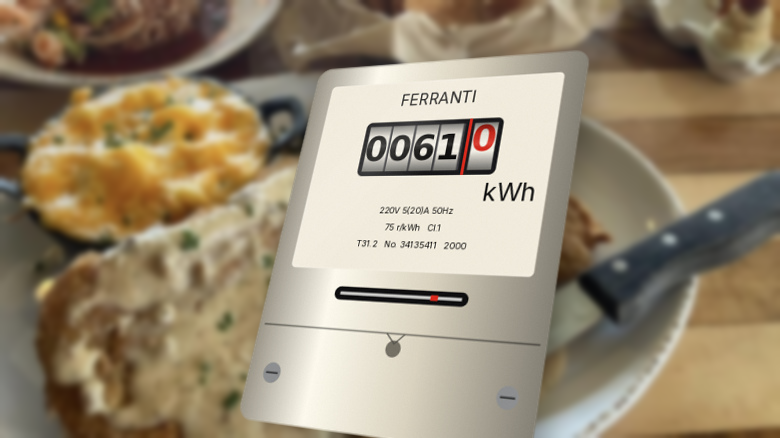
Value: 61.0,kWh
